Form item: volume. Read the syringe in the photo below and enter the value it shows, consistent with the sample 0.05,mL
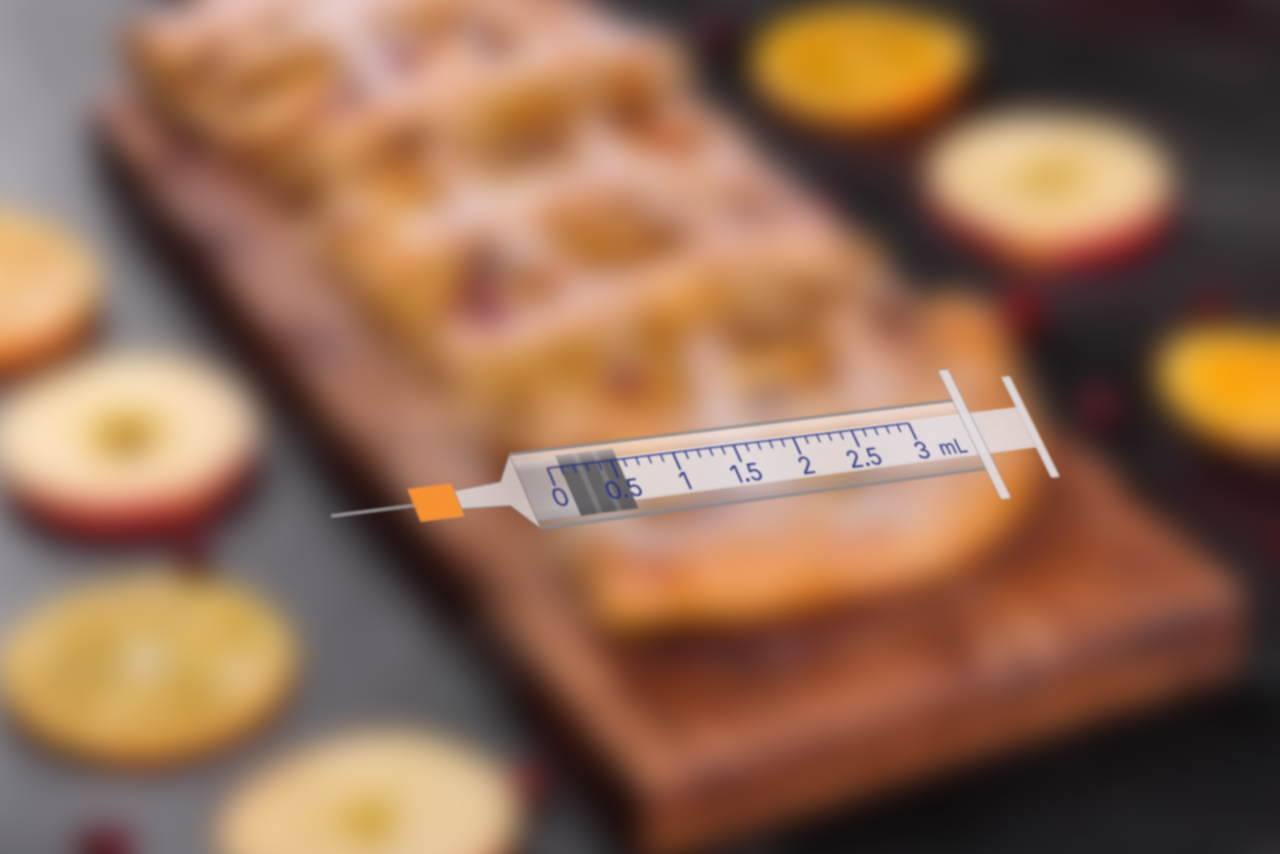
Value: 0.1,mL
